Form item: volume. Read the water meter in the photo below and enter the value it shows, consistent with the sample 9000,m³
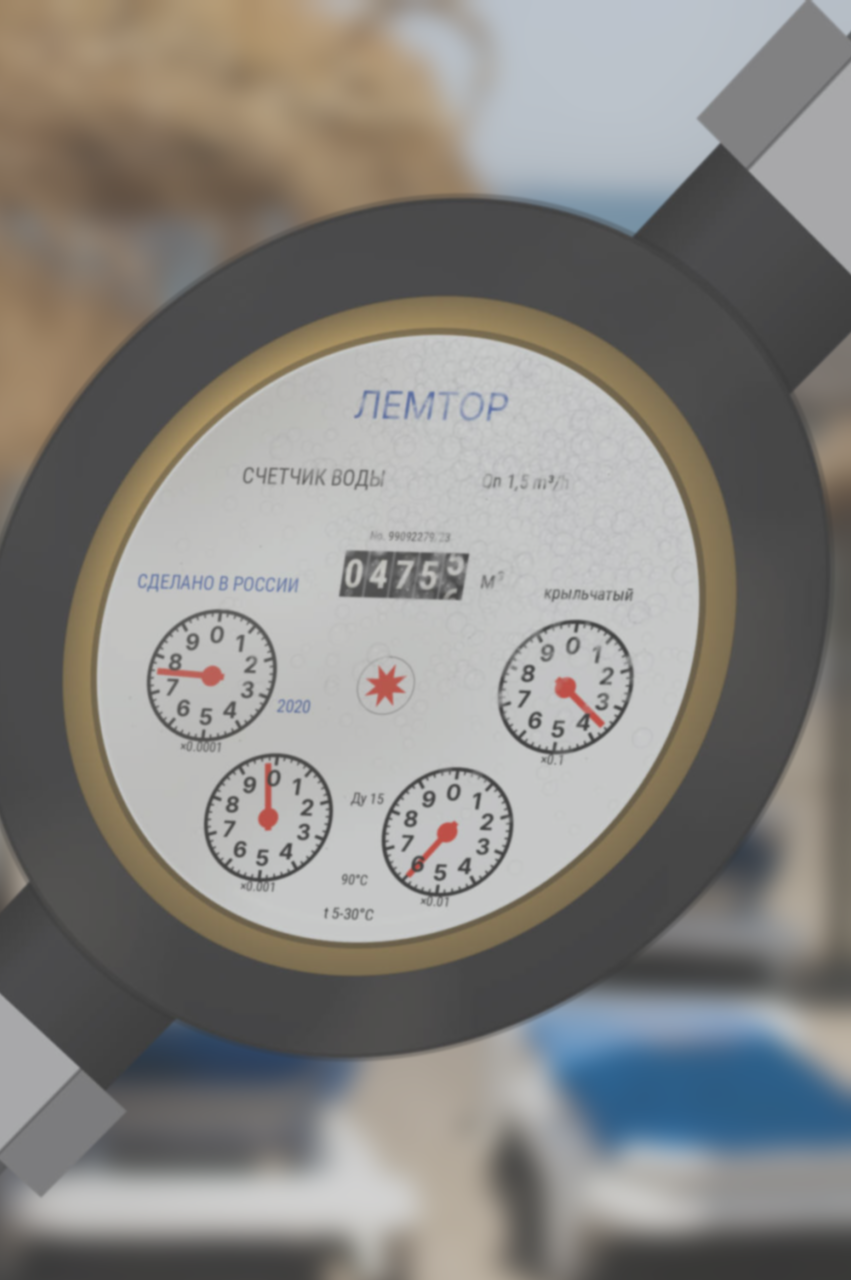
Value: 4755.3597,m³
